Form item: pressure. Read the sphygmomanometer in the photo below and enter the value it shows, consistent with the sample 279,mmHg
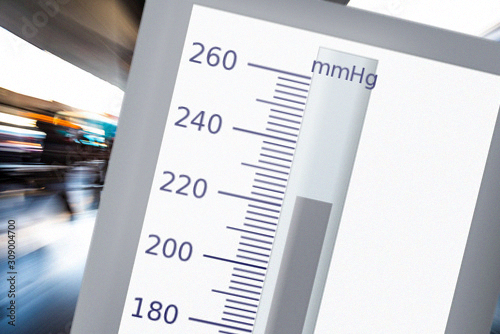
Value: 224,mmHg
